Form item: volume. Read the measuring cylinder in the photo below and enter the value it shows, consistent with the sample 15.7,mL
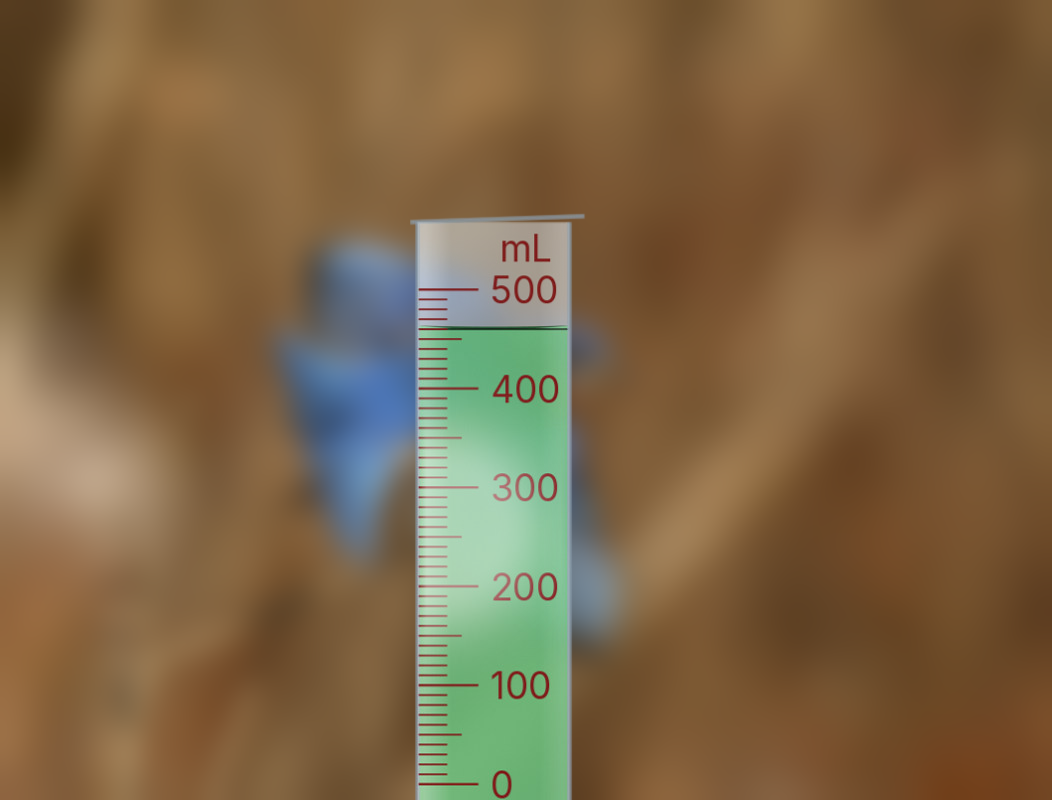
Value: 460,mL
